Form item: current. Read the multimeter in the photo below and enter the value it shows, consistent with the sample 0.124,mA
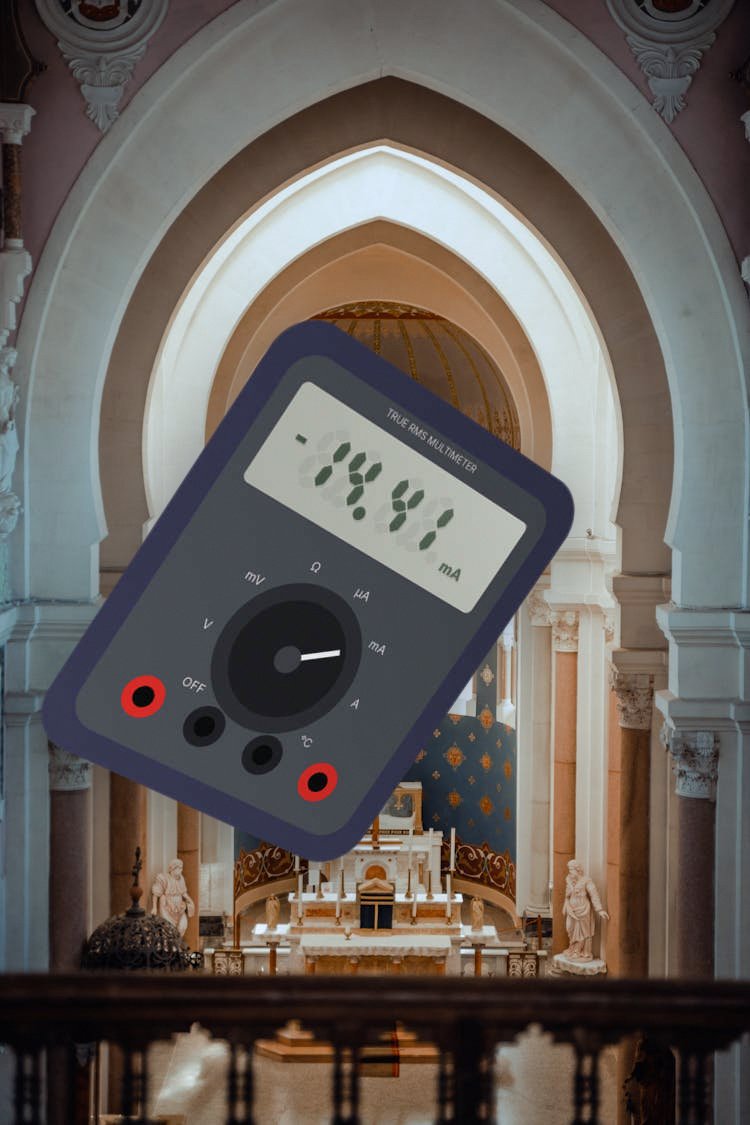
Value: -14.41,mA
